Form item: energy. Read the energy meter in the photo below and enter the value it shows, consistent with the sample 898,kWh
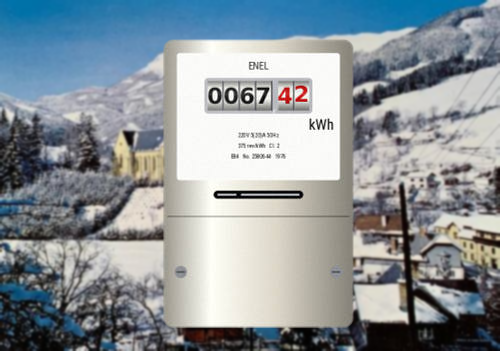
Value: 67.42,kWh
